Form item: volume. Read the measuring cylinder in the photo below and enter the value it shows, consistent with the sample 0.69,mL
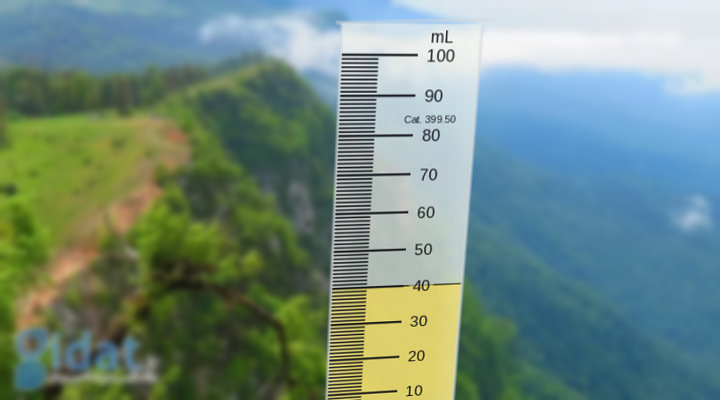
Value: 40,mL
